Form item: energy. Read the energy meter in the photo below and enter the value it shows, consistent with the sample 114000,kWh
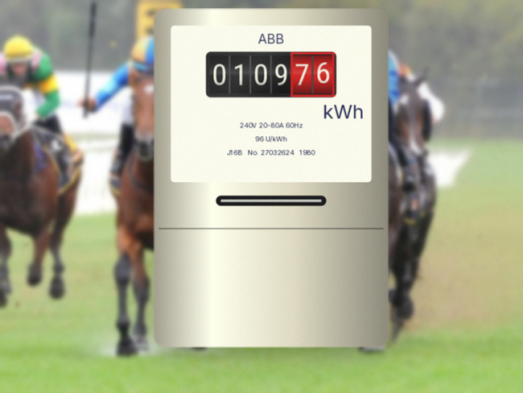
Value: 109.76,kWh
